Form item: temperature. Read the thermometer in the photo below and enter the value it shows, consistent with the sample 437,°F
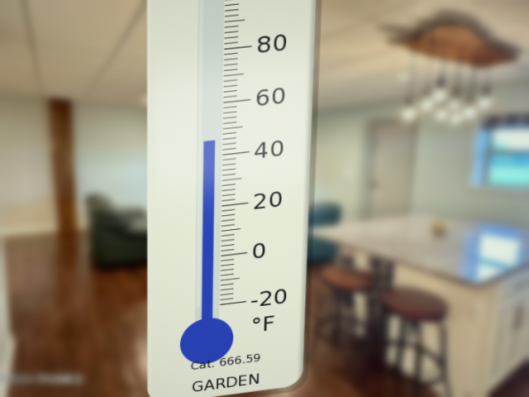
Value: 46,°F
